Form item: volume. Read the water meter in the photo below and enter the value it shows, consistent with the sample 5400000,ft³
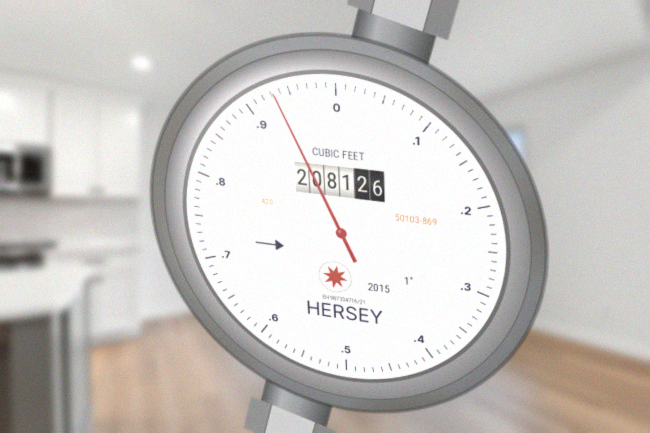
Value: 208125.93,ft³
